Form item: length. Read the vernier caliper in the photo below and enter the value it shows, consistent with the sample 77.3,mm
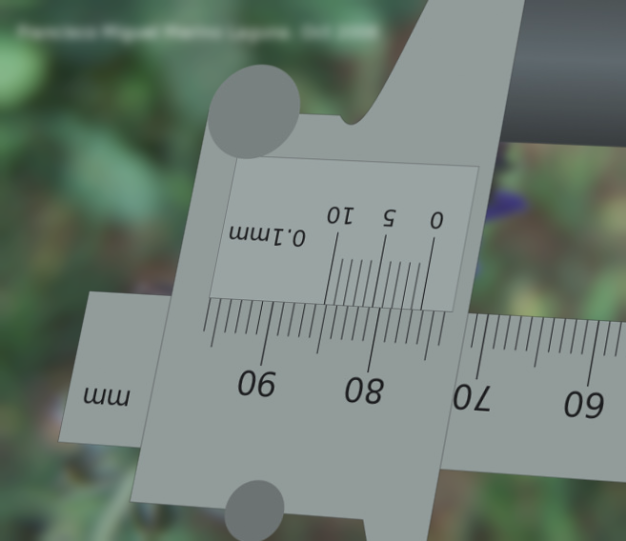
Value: 76.2,mm
